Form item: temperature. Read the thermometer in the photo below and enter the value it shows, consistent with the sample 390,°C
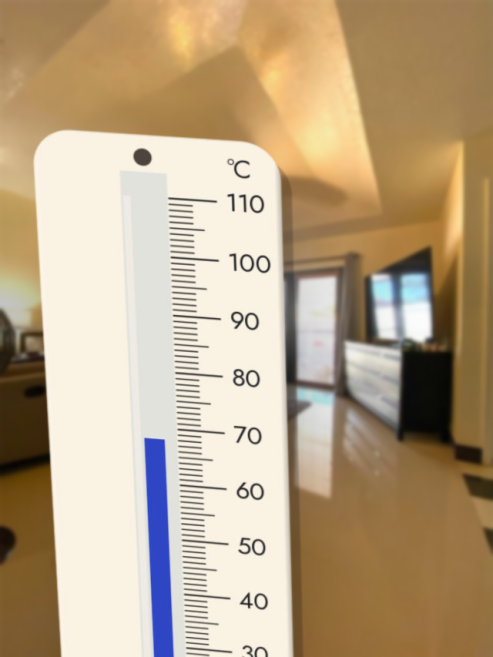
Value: 68,°C
